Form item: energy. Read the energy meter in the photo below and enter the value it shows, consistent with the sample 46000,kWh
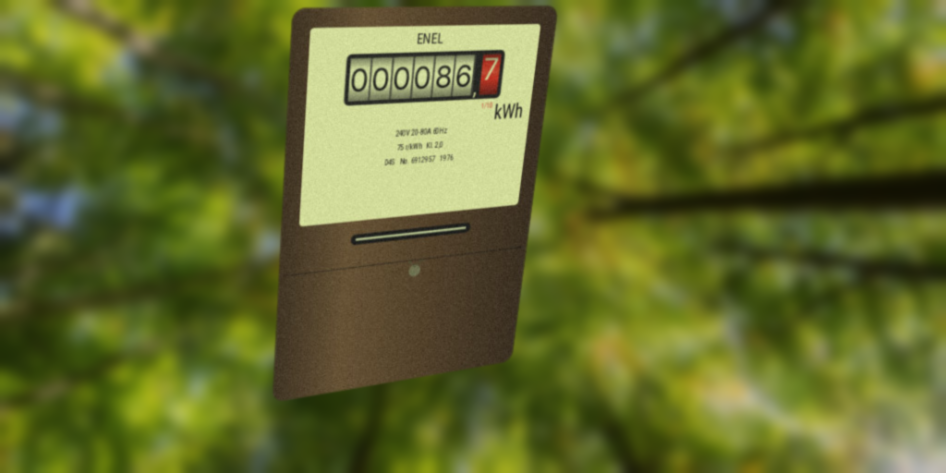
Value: 86.7,kWh
